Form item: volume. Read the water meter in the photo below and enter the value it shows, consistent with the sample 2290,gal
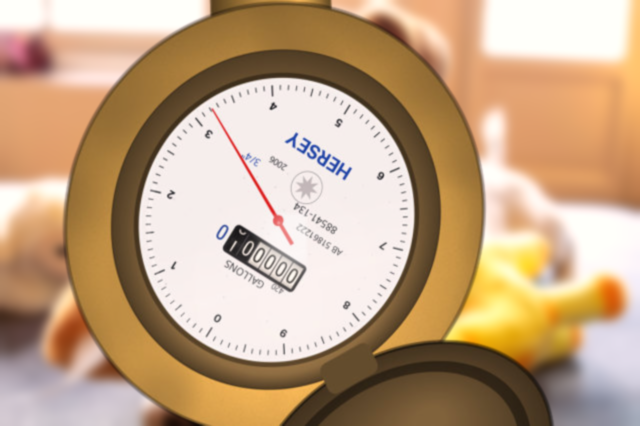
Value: 13.2,gal
